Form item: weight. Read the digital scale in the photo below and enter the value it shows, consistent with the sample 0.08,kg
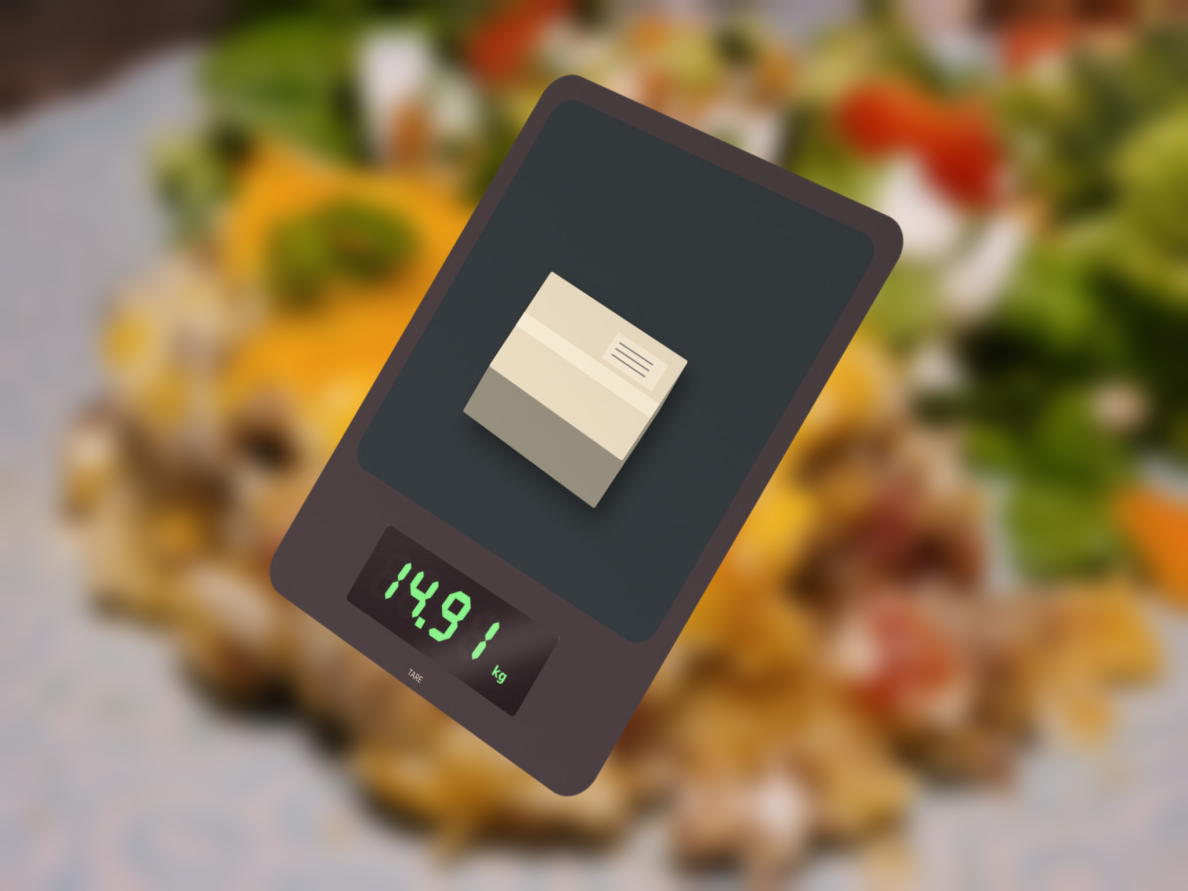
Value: 14.91,kg
